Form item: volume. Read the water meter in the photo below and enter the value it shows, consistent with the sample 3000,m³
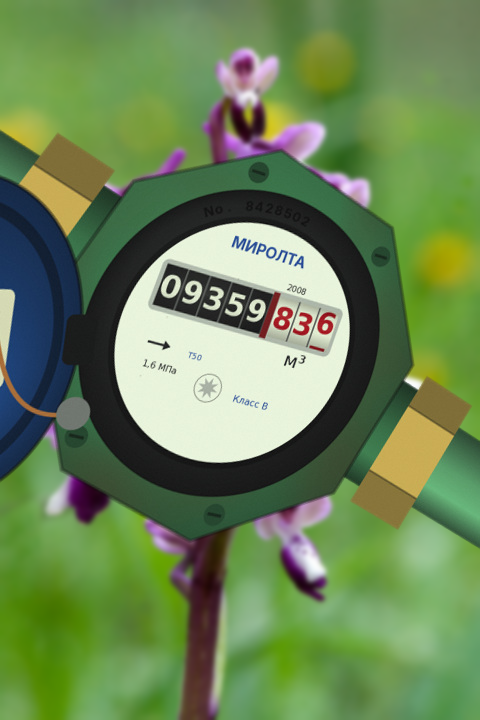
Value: 9359.836,m³
